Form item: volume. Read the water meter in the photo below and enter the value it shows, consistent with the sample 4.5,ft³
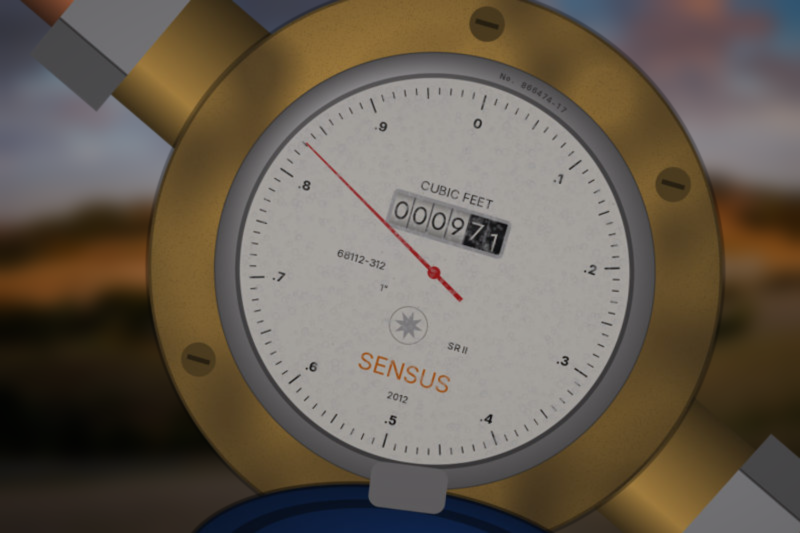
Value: 970.83,ft³
